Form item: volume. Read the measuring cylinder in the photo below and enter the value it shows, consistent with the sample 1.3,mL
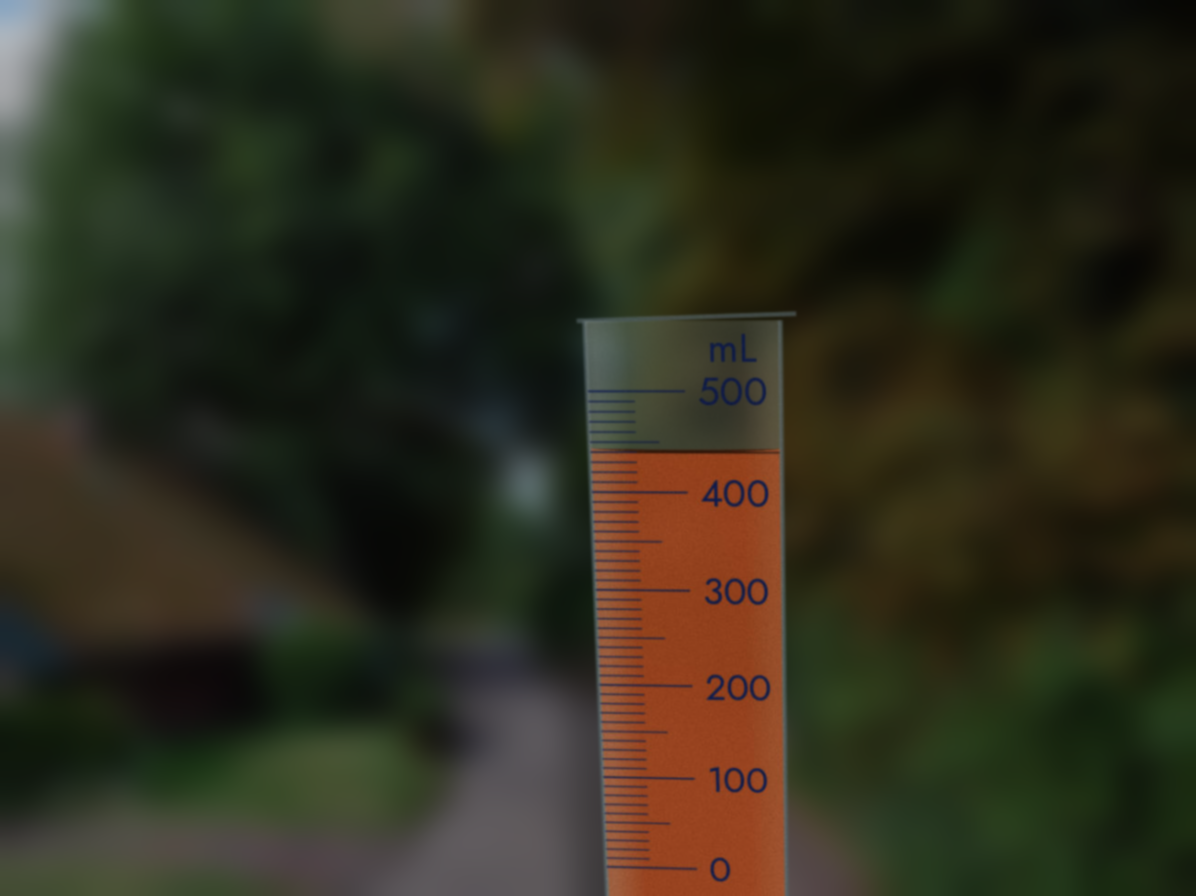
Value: 440,mL
